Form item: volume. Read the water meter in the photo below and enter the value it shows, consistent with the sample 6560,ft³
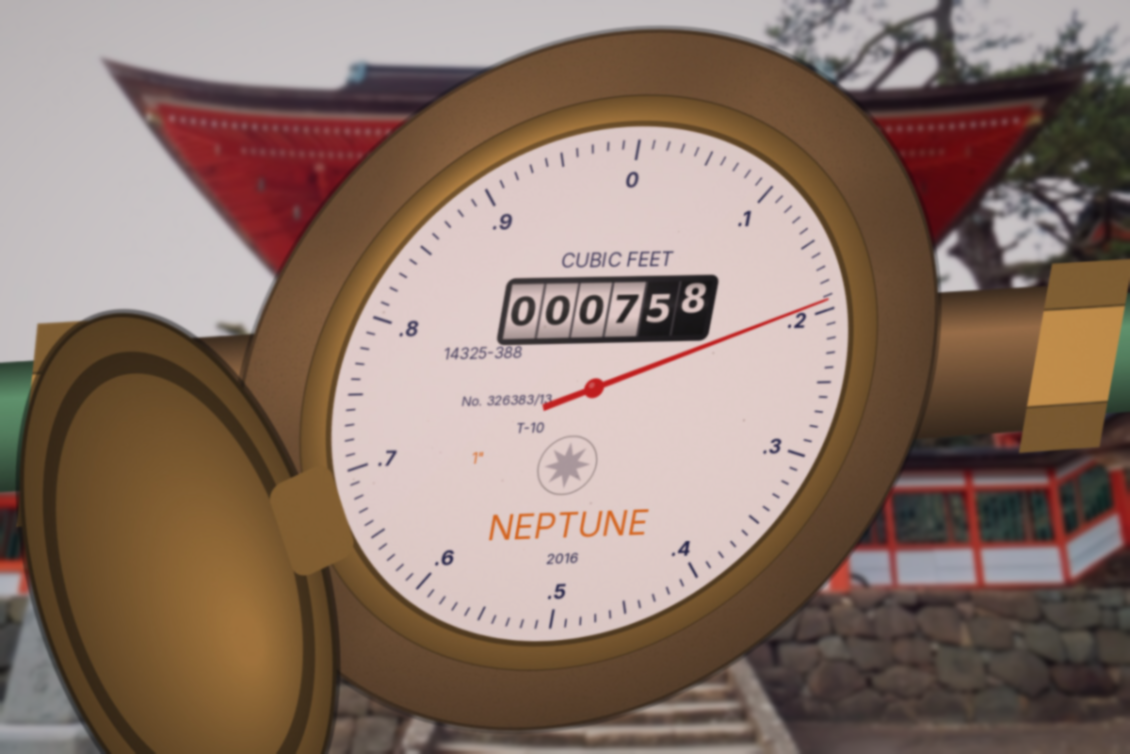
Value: 758.19,ft³
